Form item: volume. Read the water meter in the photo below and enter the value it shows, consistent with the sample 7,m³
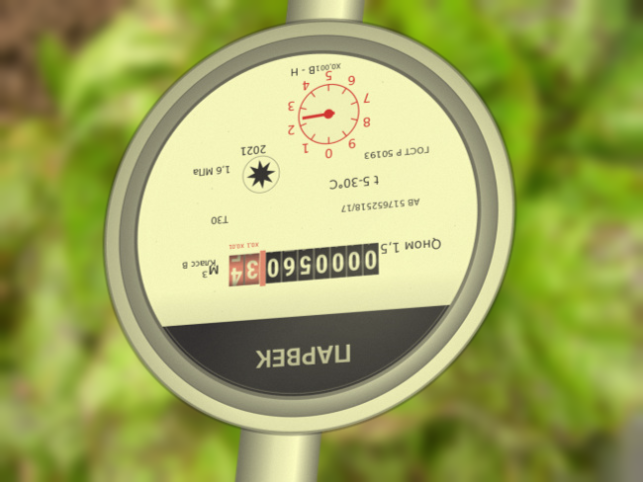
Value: 560.342,m³
